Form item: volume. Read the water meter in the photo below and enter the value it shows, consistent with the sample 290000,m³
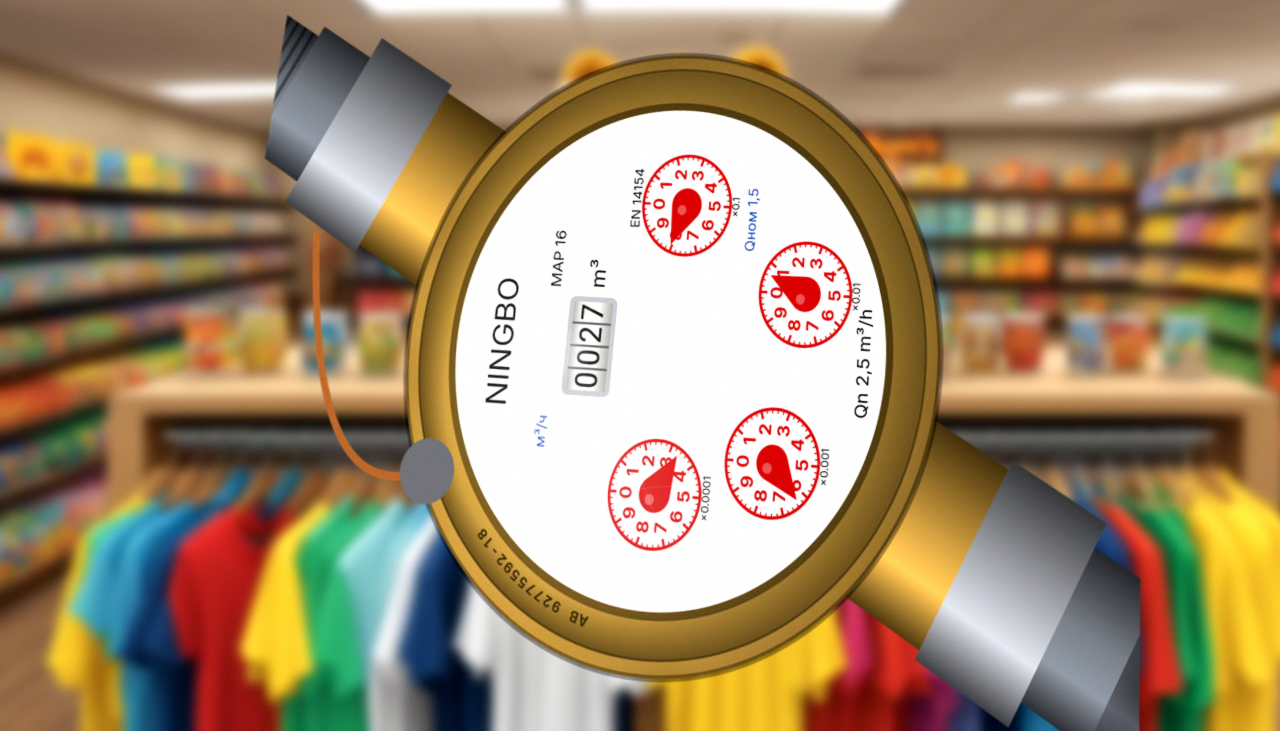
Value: 27.8063,m³
